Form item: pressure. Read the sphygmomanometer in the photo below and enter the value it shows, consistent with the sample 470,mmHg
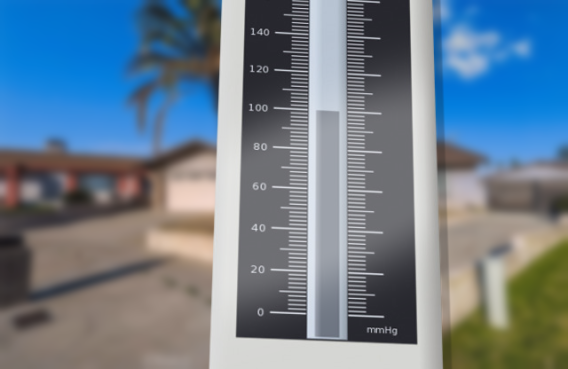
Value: 100,mmHg
